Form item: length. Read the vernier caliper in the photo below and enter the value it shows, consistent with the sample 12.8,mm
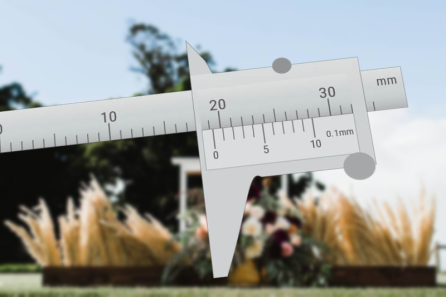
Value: 19.3,mm
